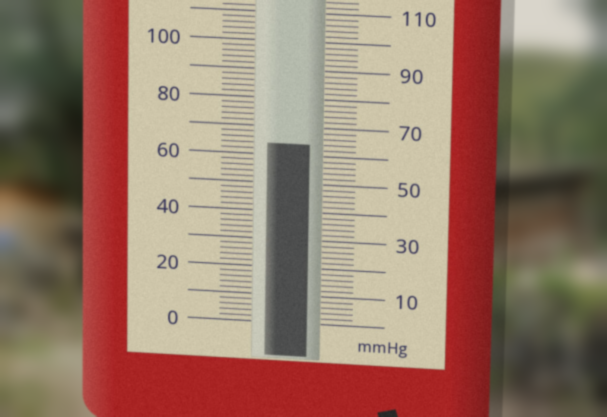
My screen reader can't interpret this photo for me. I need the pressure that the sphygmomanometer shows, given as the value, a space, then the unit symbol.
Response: 64 mmHg
